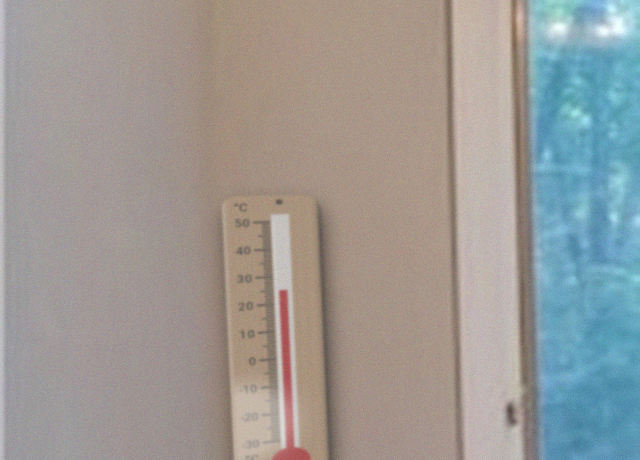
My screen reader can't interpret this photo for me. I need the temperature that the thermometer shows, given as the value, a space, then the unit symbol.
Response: 25 °C
